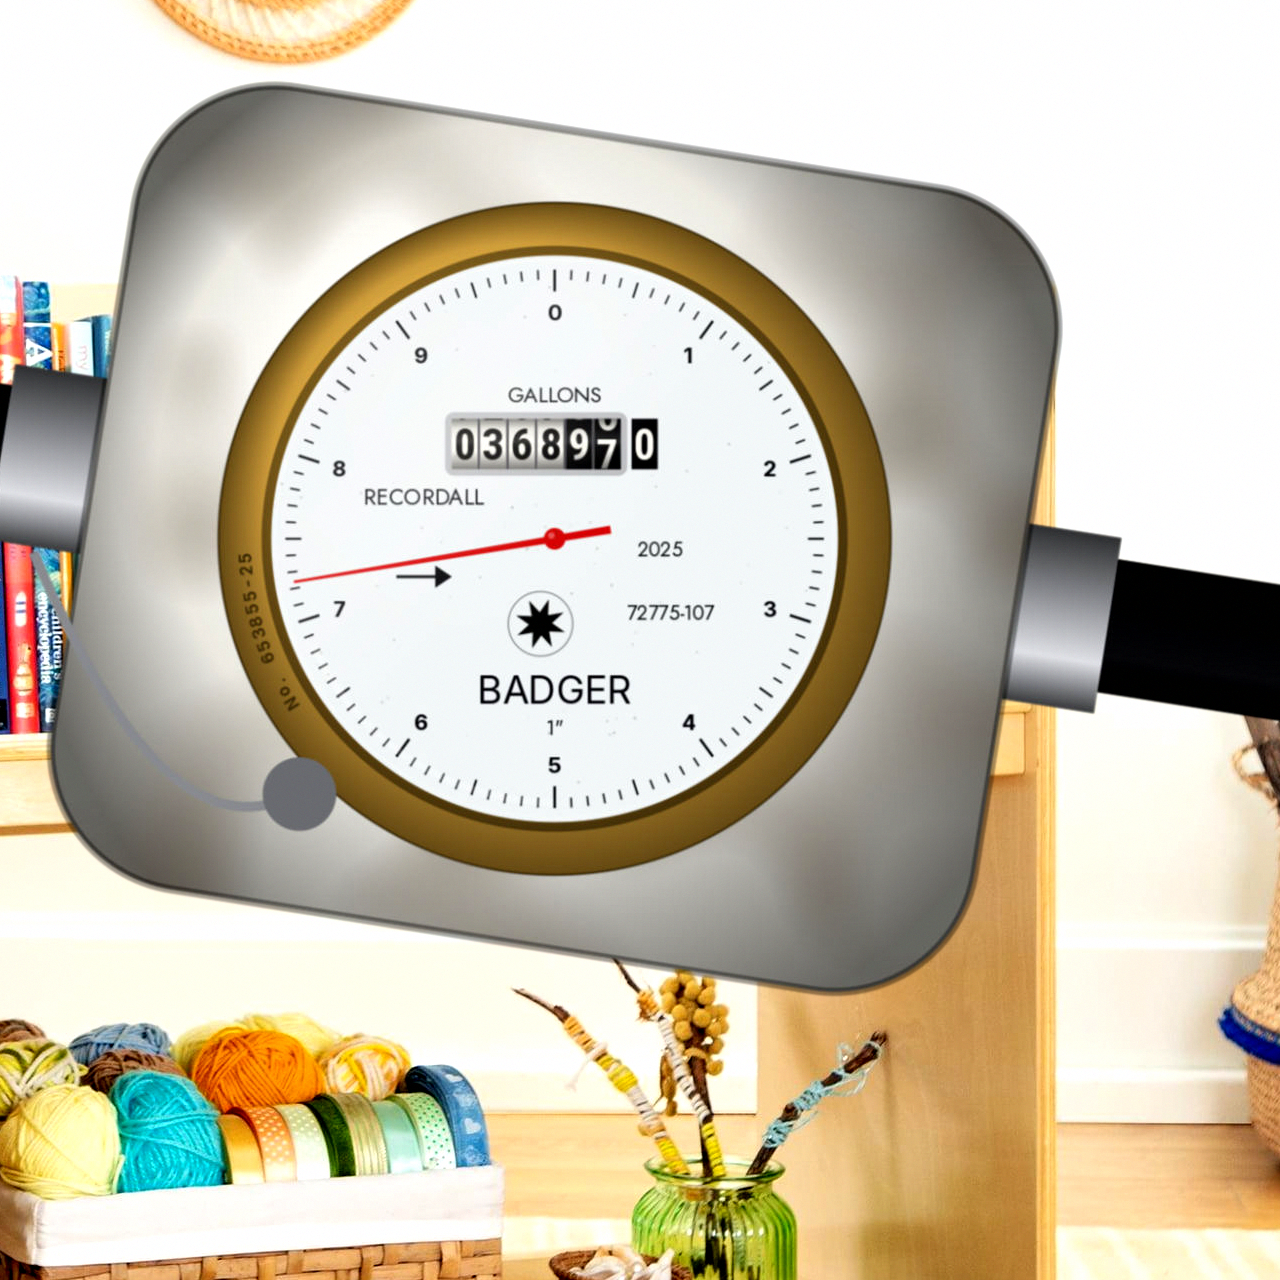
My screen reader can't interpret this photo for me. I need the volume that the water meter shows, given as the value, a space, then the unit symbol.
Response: 368967.2 gal
